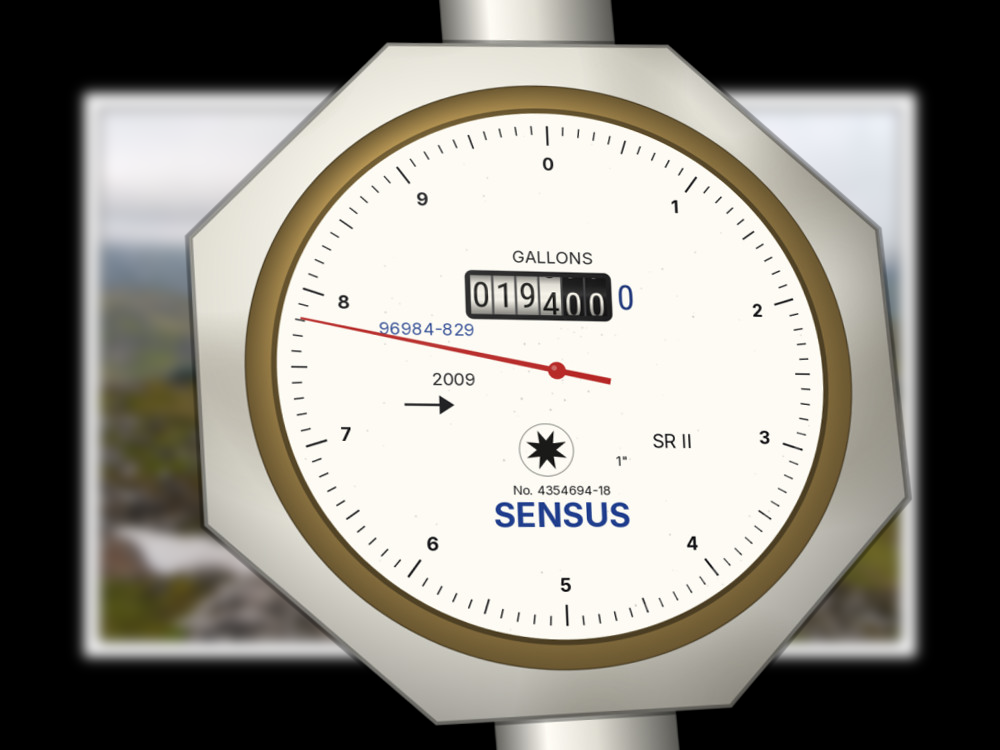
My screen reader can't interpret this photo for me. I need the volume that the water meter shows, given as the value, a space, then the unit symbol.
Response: 193997.8 gal
